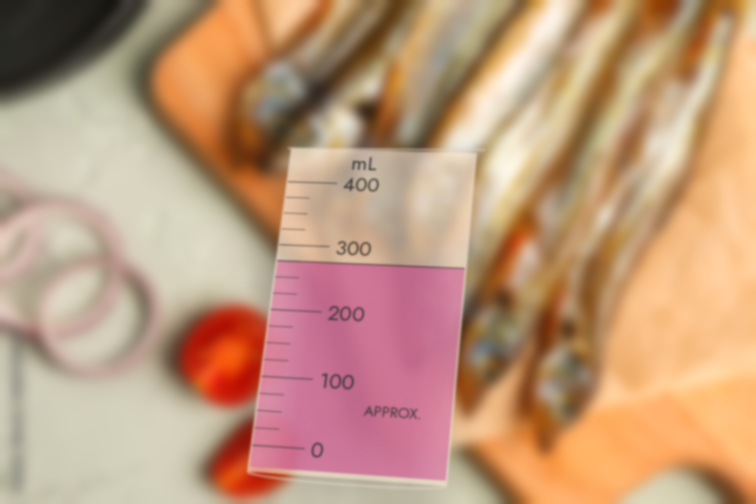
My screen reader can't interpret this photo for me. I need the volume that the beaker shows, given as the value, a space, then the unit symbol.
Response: 275 mL
